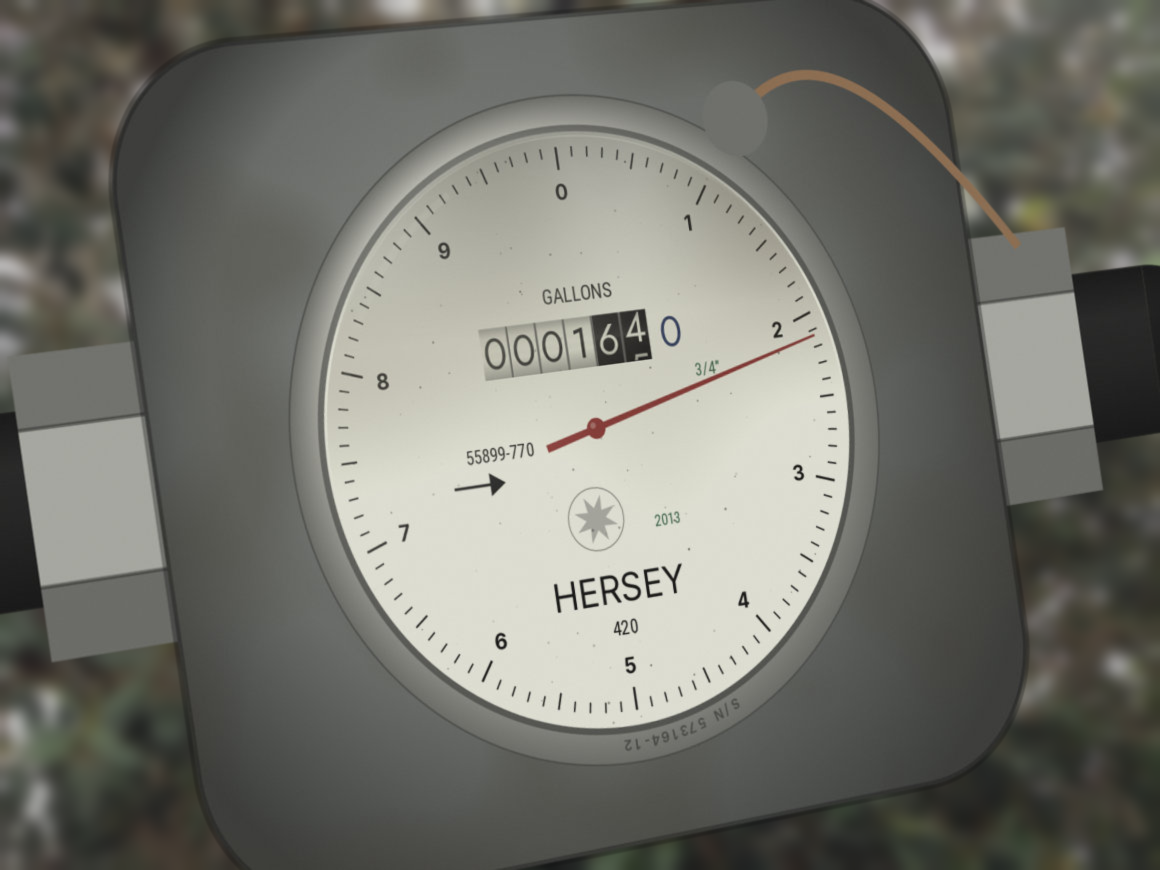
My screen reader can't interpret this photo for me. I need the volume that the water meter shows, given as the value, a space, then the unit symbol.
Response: 1642.1 gal
